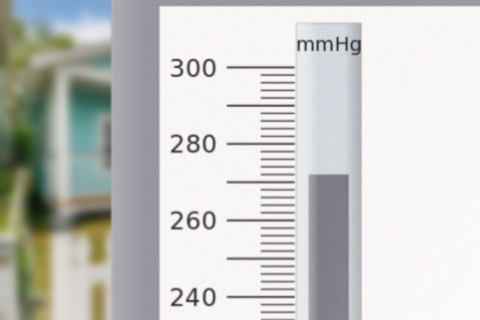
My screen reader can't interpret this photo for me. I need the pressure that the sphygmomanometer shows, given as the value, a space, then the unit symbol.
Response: 272 mmHg
